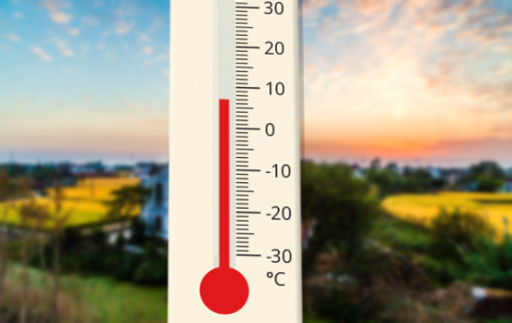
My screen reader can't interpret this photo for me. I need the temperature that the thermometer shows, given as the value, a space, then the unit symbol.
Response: 7 °C
